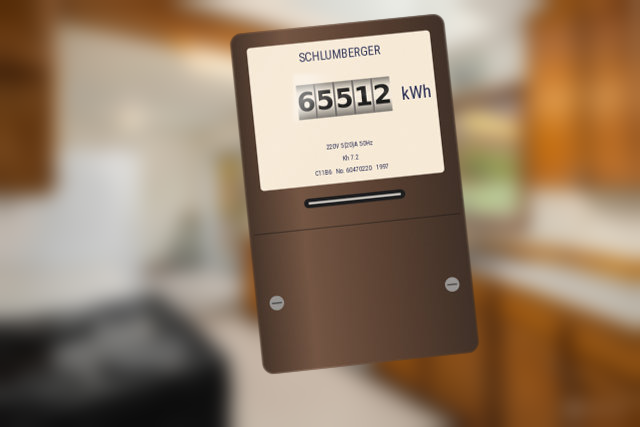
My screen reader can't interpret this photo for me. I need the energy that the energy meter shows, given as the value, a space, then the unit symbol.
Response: 65512 kWh
